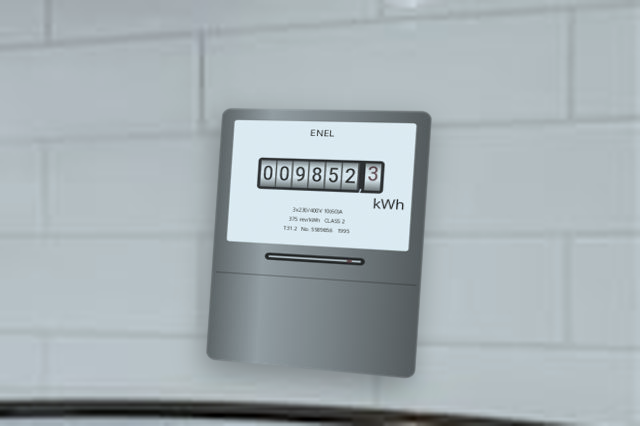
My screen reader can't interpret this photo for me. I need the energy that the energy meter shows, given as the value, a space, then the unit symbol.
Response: 9852.3 kWh
